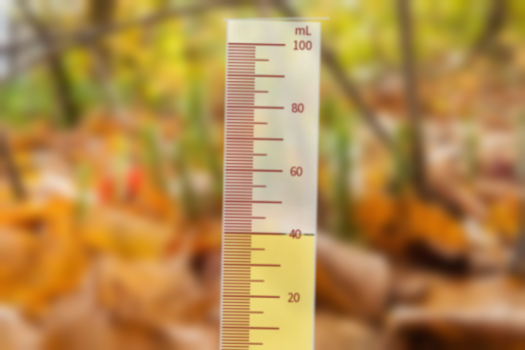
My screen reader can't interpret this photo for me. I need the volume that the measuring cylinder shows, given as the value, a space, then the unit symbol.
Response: 40 mL
